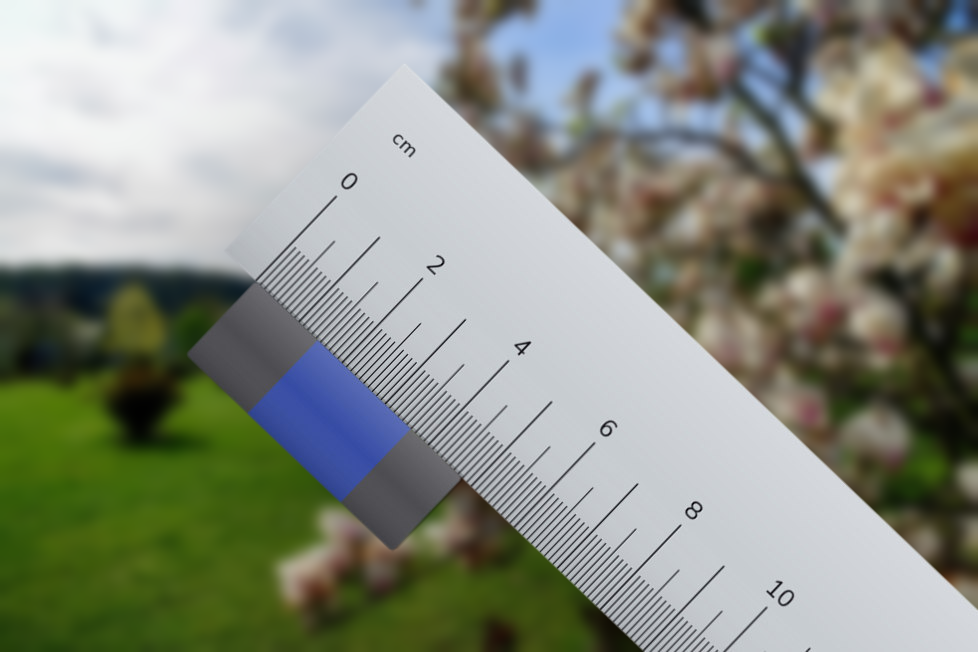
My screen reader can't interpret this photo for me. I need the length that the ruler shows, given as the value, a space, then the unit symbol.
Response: 4.8 cm
